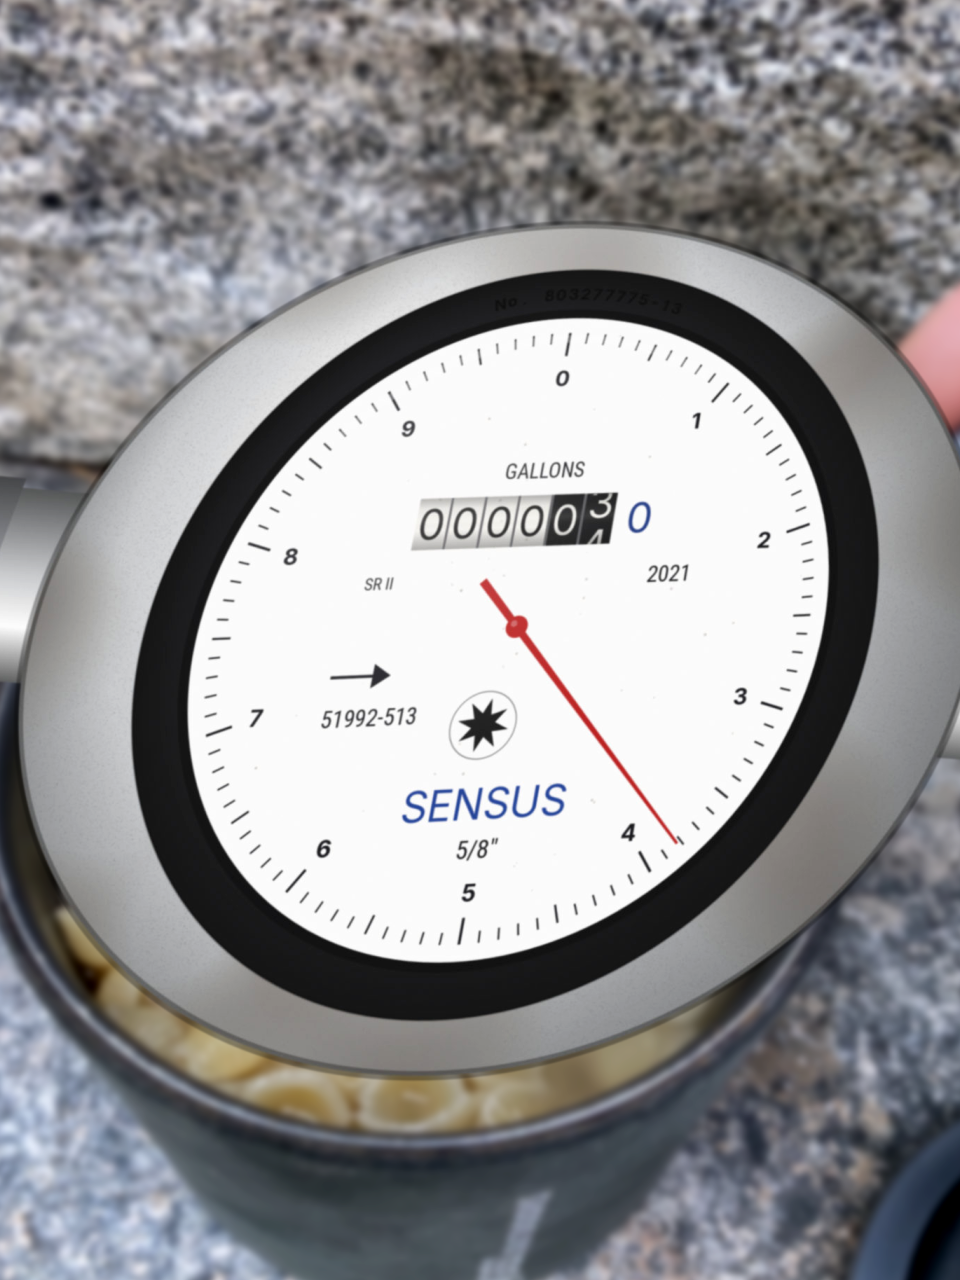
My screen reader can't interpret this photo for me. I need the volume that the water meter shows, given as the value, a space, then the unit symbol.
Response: 33.8 gal
